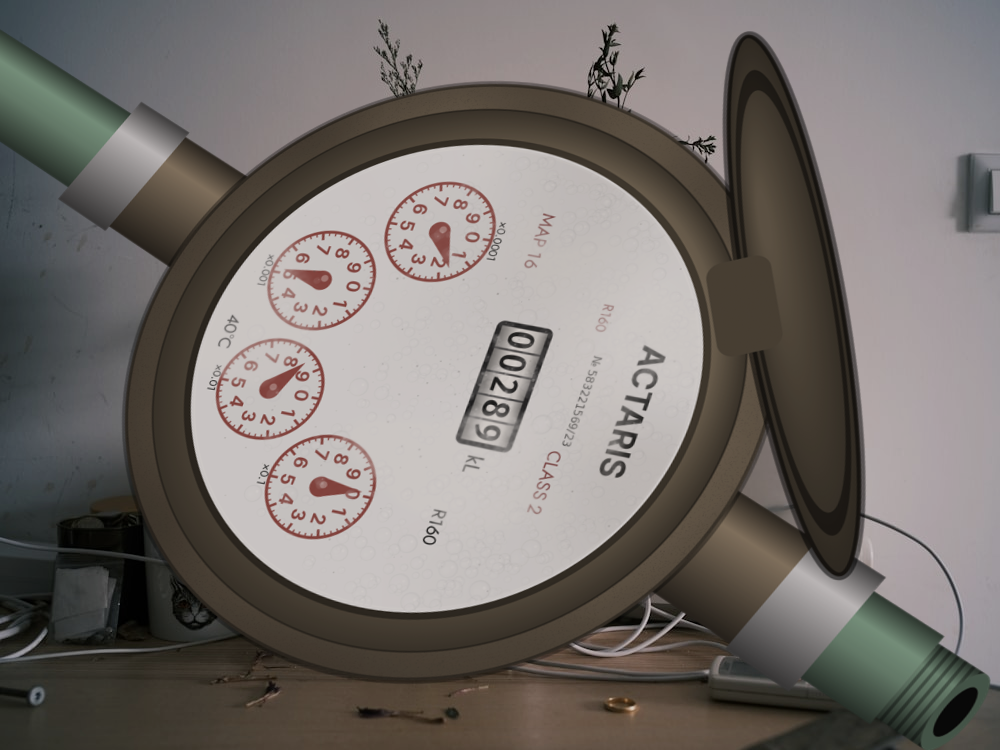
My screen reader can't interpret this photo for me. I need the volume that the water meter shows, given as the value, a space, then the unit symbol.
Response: 288.9851 kL
